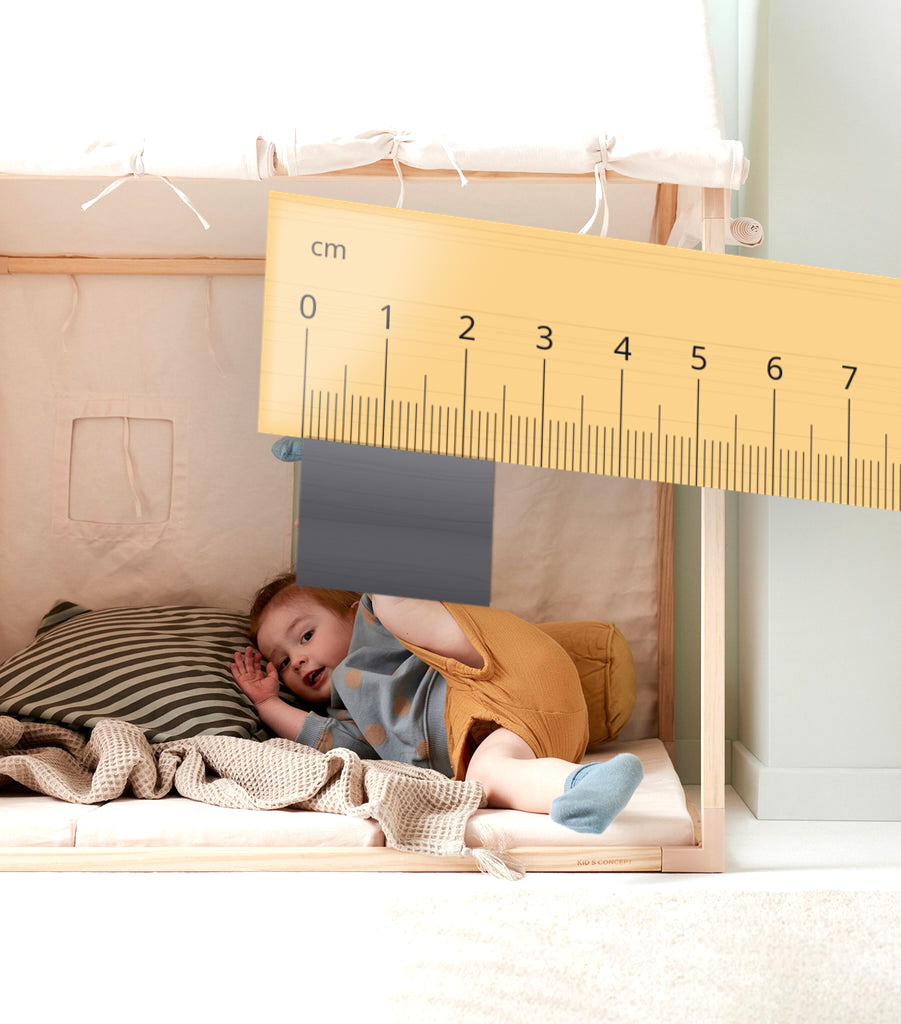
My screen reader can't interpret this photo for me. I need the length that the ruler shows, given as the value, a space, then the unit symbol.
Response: 2.4 cm
